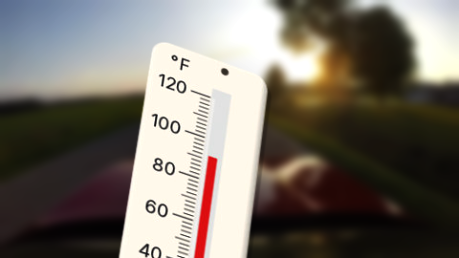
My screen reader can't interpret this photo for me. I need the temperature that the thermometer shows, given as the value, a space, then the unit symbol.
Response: 92 °F
